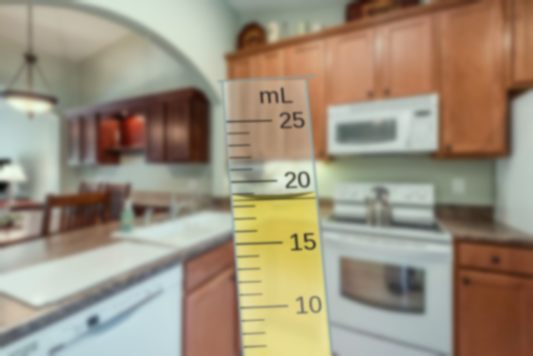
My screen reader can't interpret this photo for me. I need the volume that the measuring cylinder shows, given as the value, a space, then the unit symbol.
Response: 18.5 mL
